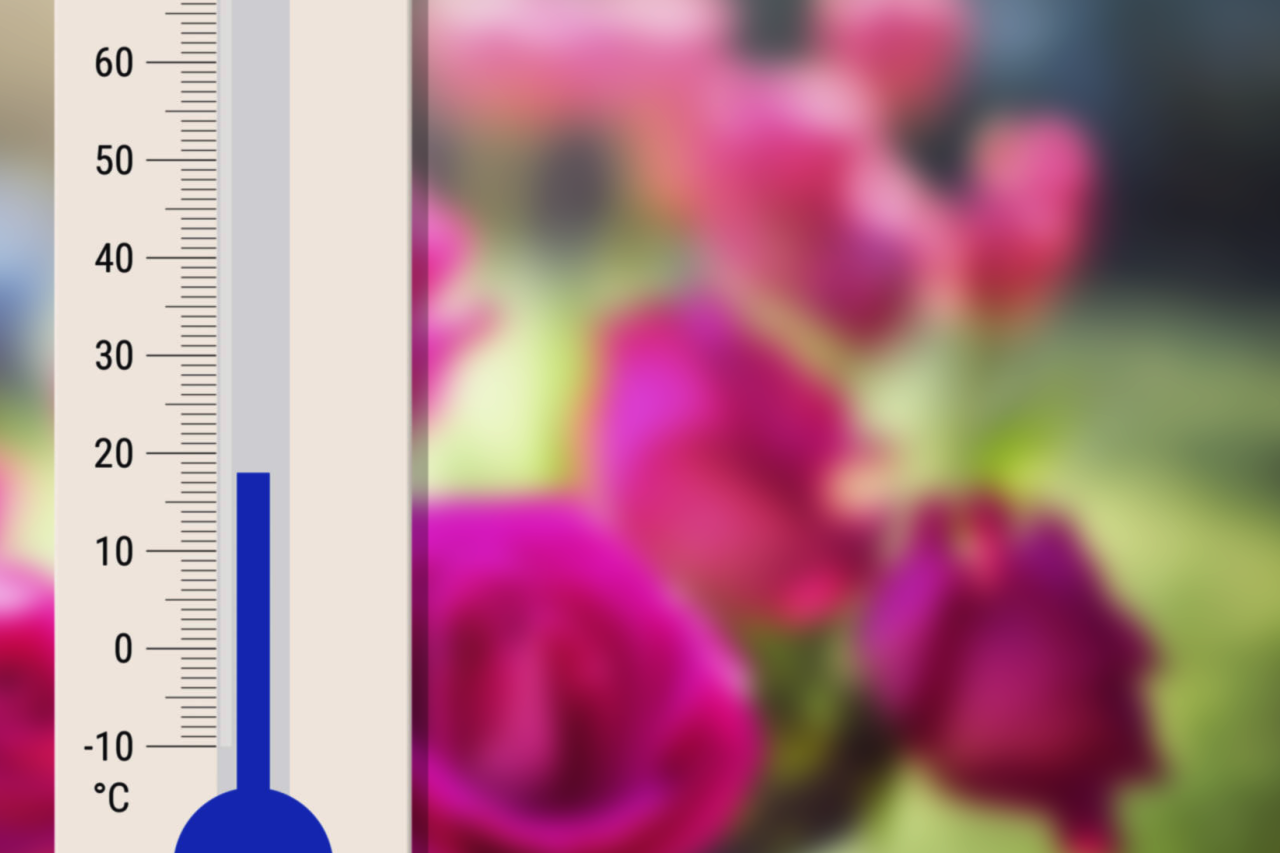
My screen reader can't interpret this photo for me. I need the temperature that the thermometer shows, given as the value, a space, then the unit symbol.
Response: 18 °C
